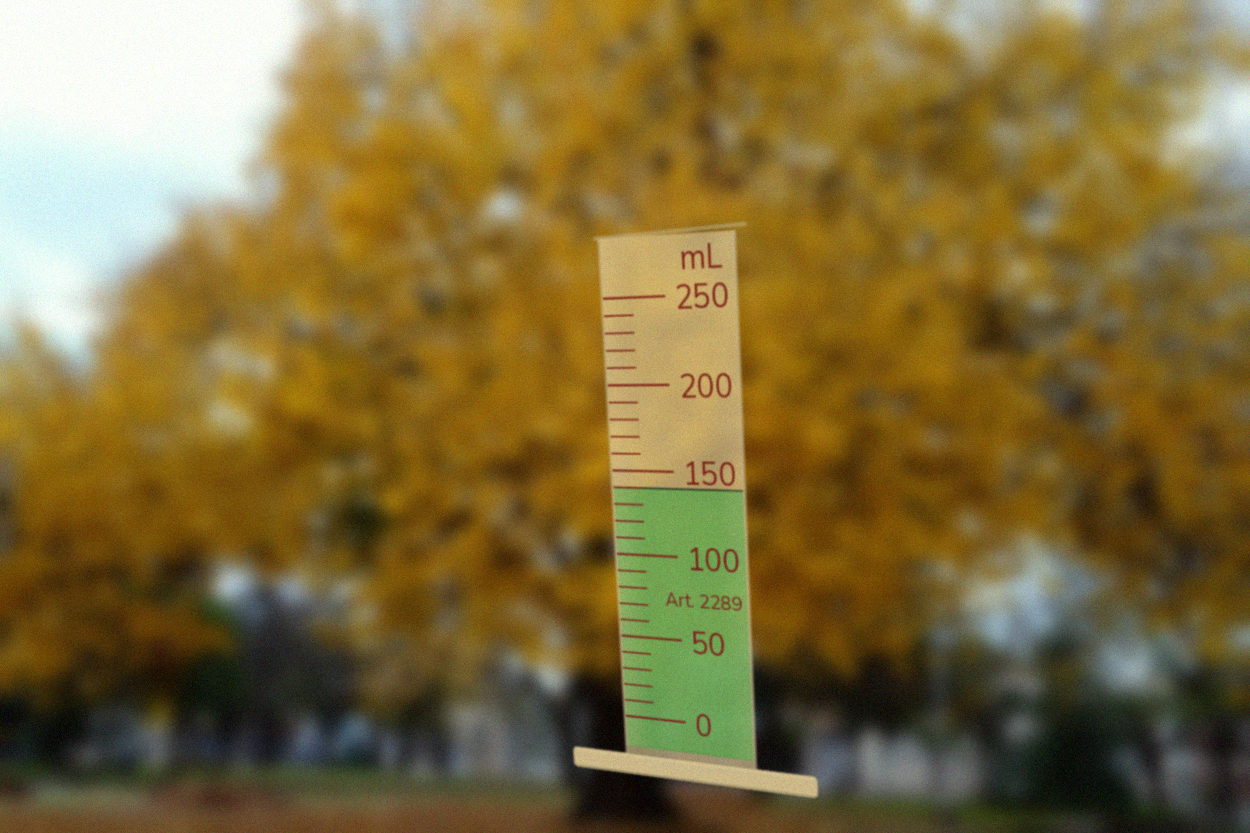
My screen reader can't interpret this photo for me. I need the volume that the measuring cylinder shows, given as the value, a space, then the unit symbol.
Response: 140 mL
